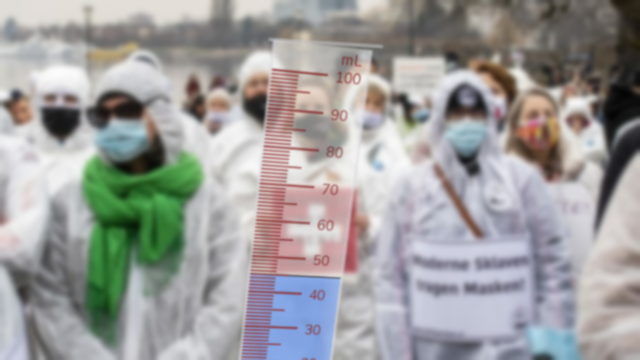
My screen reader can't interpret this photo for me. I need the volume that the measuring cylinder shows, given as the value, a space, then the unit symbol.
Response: 45 mL
